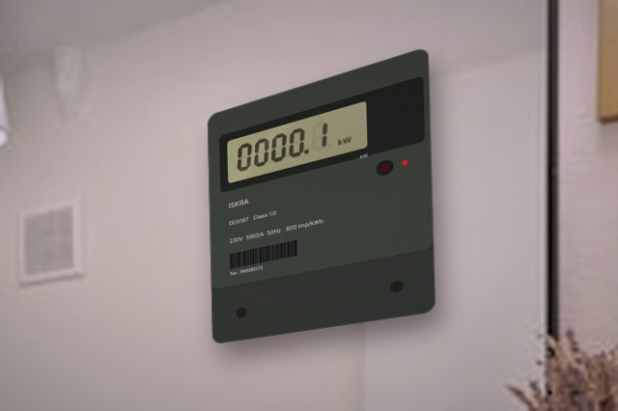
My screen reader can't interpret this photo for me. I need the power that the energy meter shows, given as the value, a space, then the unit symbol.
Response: 0.1 kW
